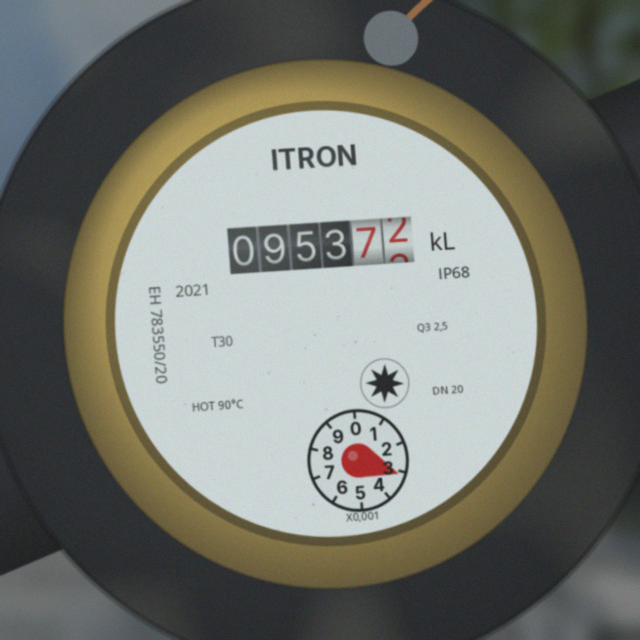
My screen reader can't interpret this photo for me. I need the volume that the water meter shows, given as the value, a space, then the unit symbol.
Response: 953.723 kL
